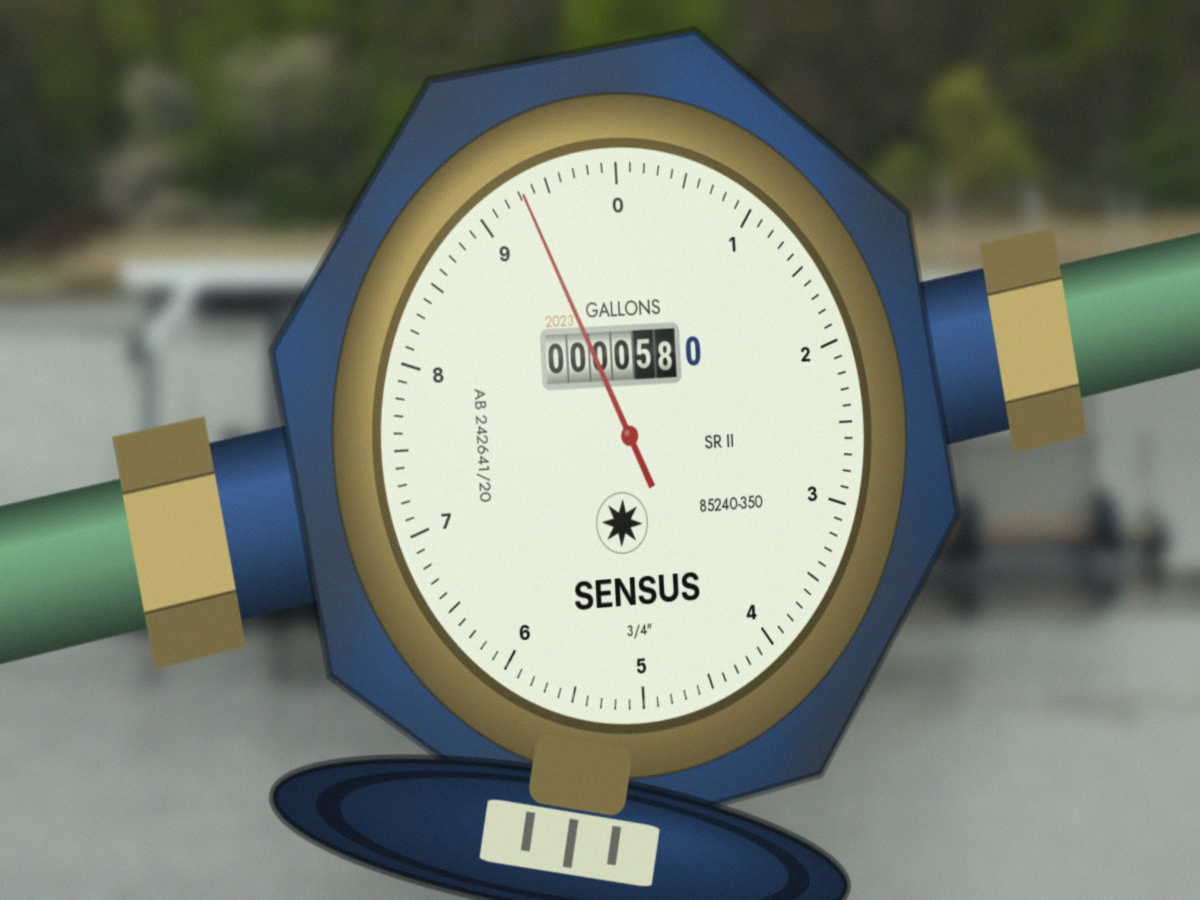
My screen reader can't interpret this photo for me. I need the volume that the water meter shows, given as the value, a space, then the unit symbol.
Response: 579.3 gal
